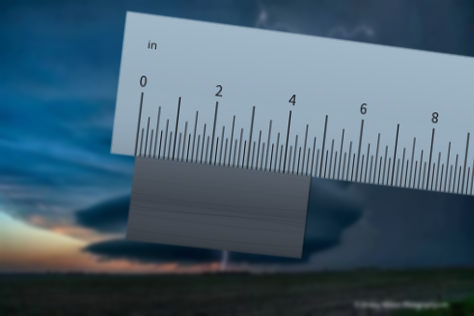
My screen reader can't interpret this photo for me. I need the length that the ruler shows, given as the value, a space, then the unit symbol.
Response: 4.75 in
